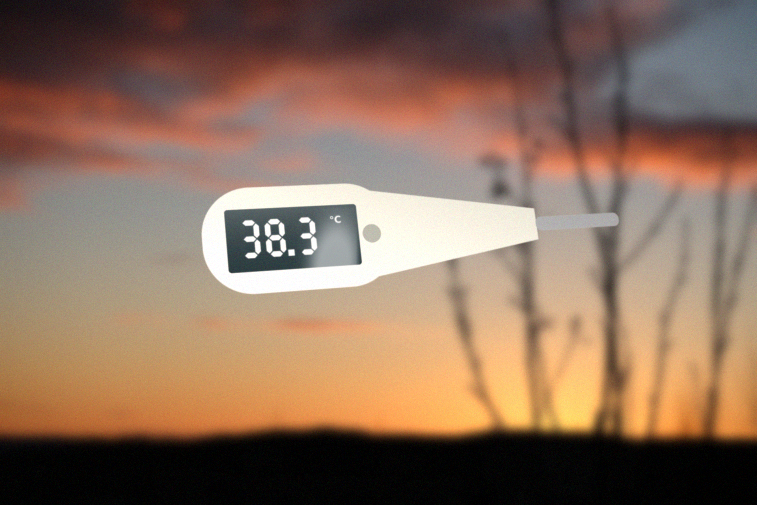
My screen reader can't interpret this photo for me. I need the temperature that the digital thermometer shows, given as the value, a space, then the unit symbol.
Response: 38.3 °C
